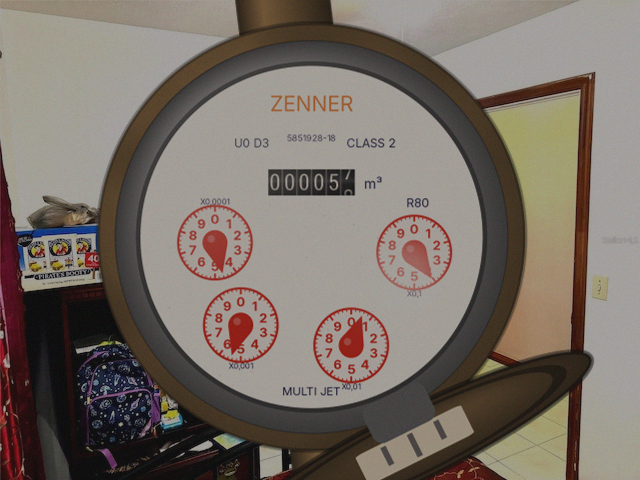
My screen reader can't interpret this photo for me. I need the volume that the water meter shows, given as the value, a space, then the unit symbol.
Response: 57.4054 m³
